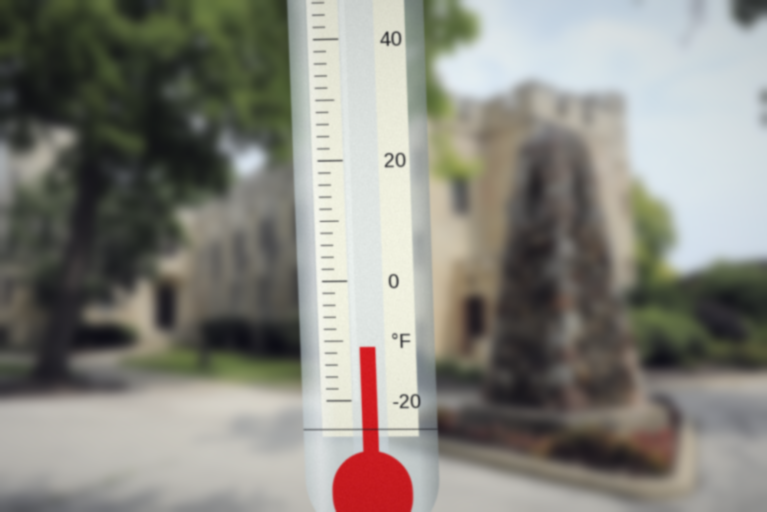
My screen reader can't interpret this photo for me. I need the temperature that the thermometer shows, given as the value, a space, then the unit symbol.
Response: -11 °F
